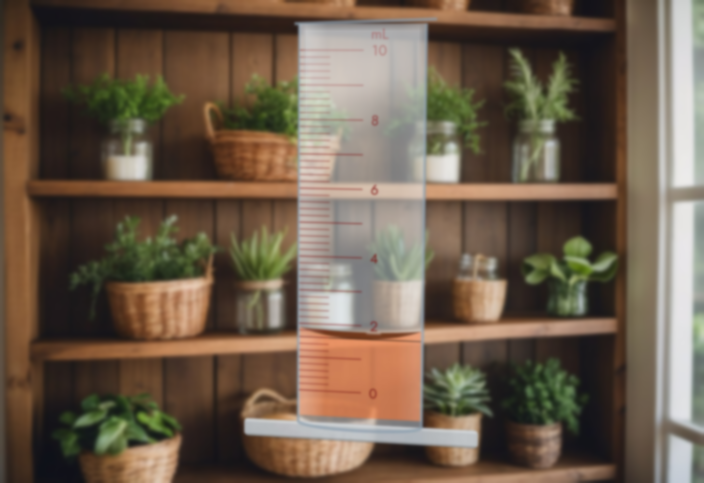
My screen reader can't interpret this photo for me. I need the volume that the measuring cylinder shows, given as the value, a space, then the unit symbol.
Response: 1.6 mL
